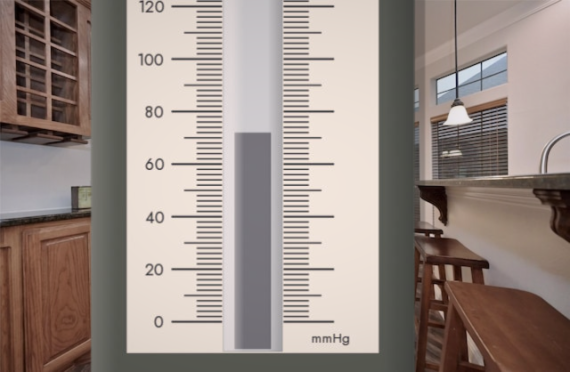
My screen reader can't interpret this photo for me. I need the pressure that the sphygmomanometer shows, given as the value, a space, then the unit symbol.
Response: 72 mmHg
